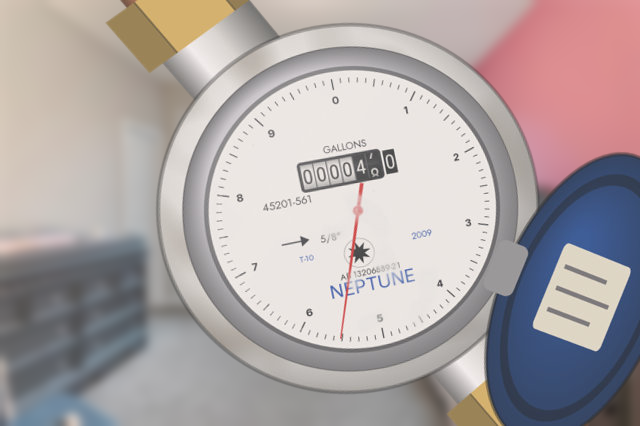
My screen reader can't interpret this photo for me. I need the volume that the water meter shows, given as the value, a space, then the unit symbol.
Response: 475.5 gal
